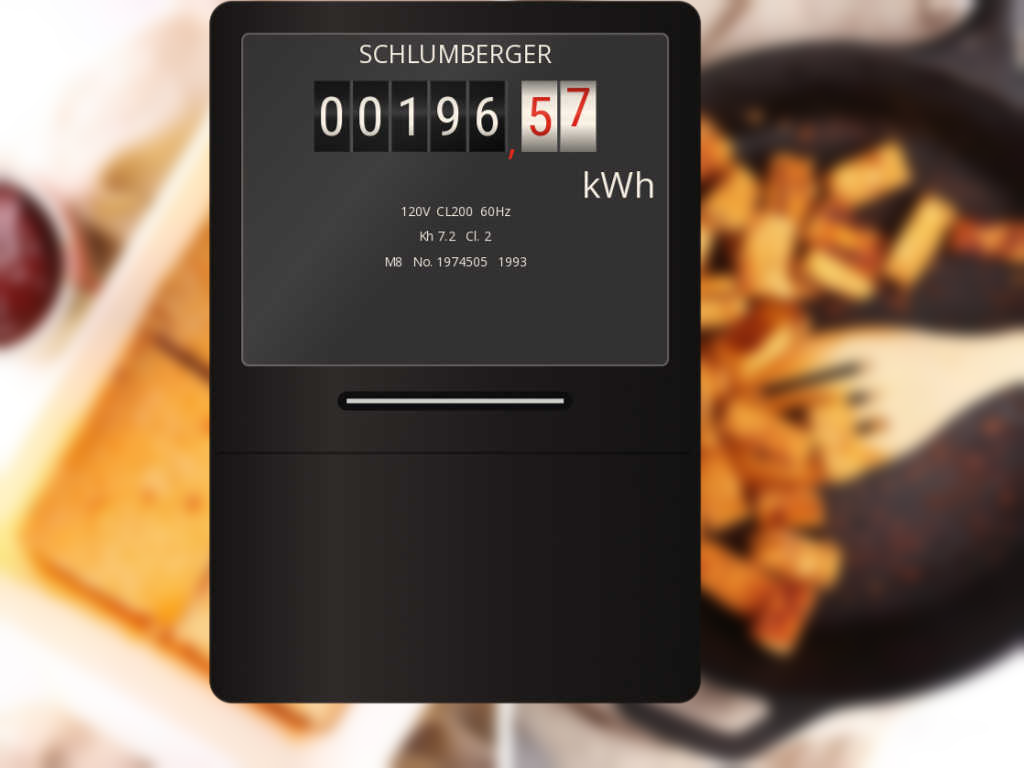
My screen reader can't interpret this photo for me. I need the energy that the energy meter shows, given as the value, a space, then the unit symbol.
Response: 196.57 kWh
